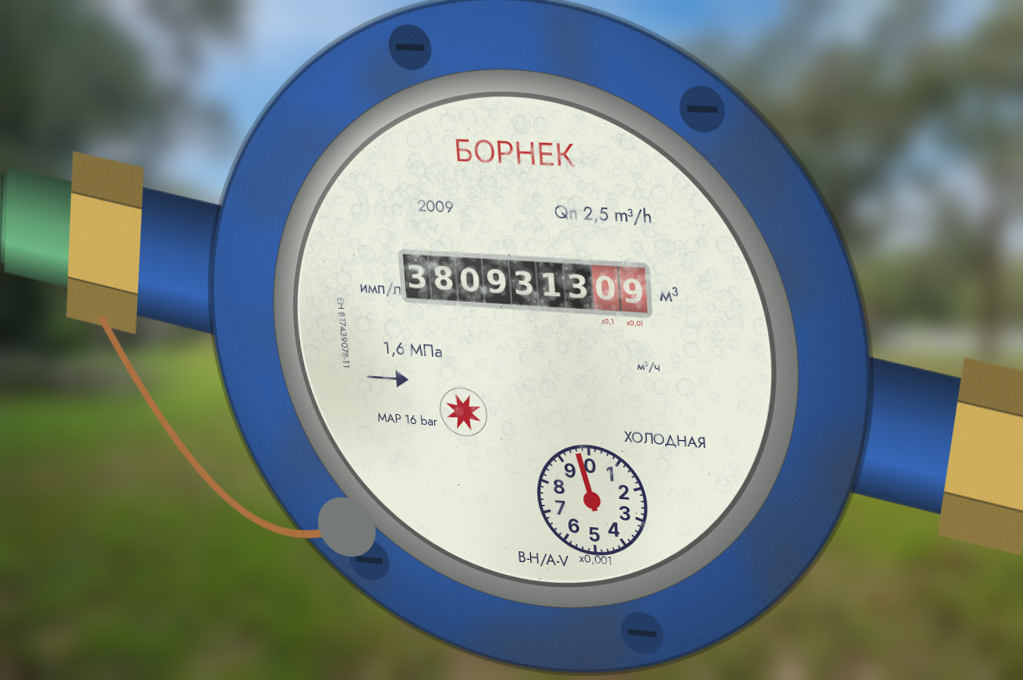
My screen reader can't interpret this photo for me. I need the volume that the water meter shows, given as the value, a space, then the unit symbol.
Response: 3809313.089 m³
